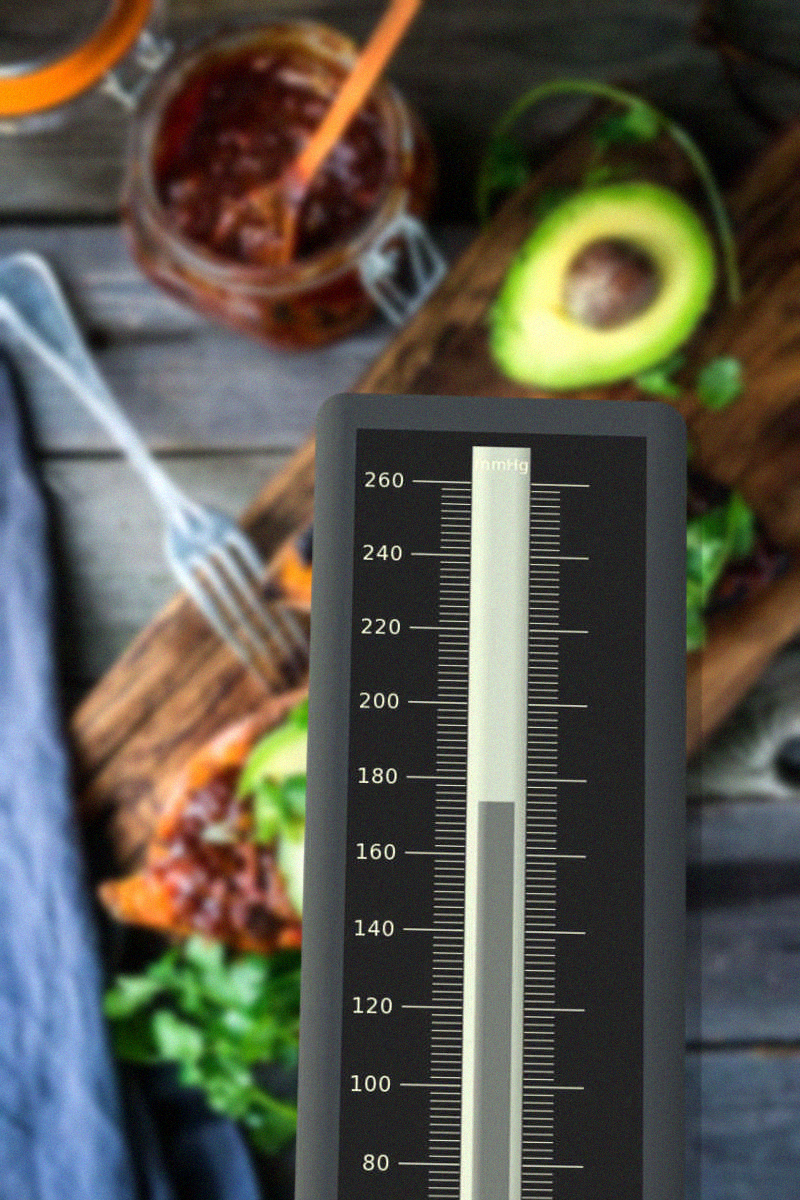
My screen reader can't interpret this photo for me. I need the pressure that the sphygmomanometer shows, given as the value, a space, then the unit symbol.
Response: 174 mmHg
